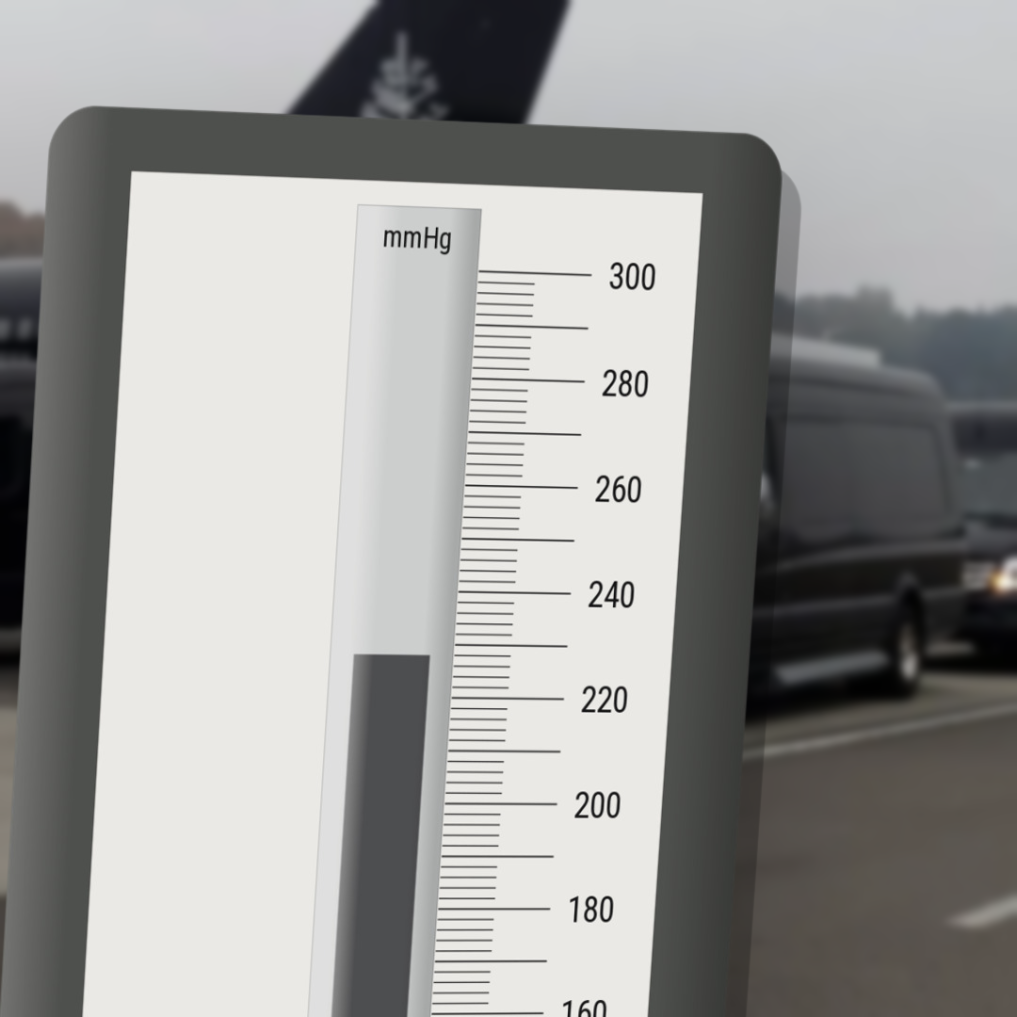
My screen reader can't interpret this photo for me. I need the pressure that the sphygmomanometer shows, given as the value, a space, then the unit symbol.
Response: 228 mmHg
